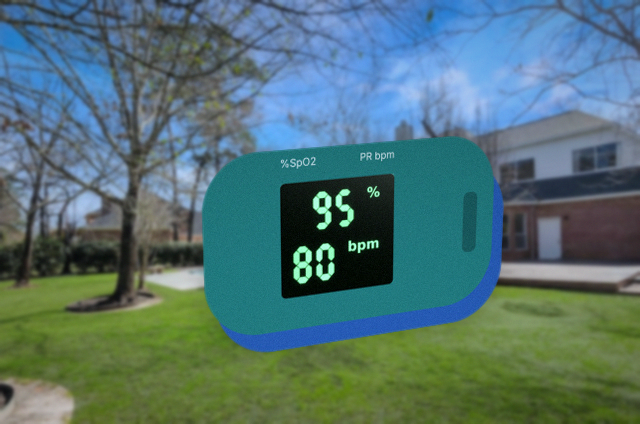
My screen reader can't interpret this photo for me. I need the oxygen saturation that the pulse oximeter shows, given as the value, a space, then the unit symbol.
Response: 95 %
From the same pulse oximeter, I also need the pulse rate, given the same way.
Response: 80 bpm
